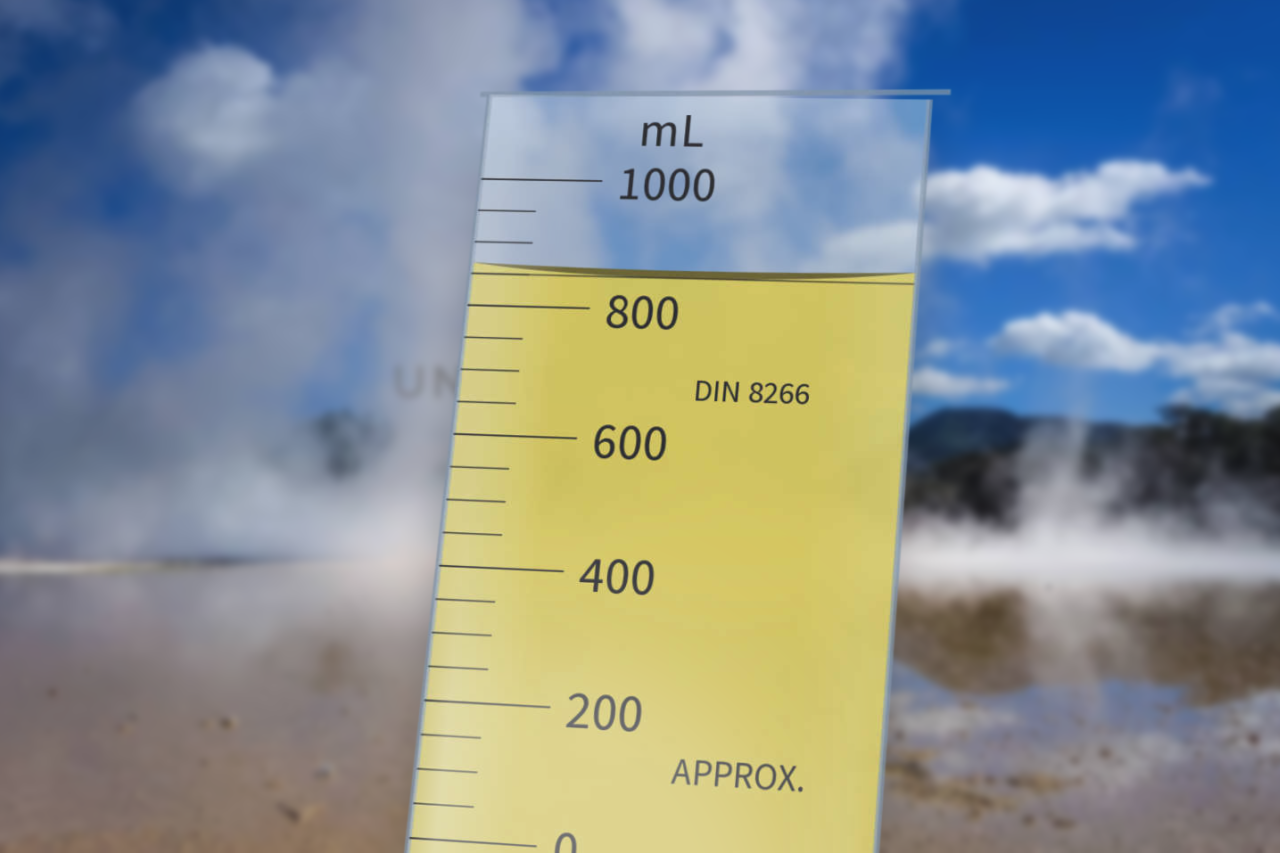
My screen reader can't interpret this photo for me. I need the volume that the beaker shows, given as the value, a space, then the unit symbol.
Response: 850 mL
